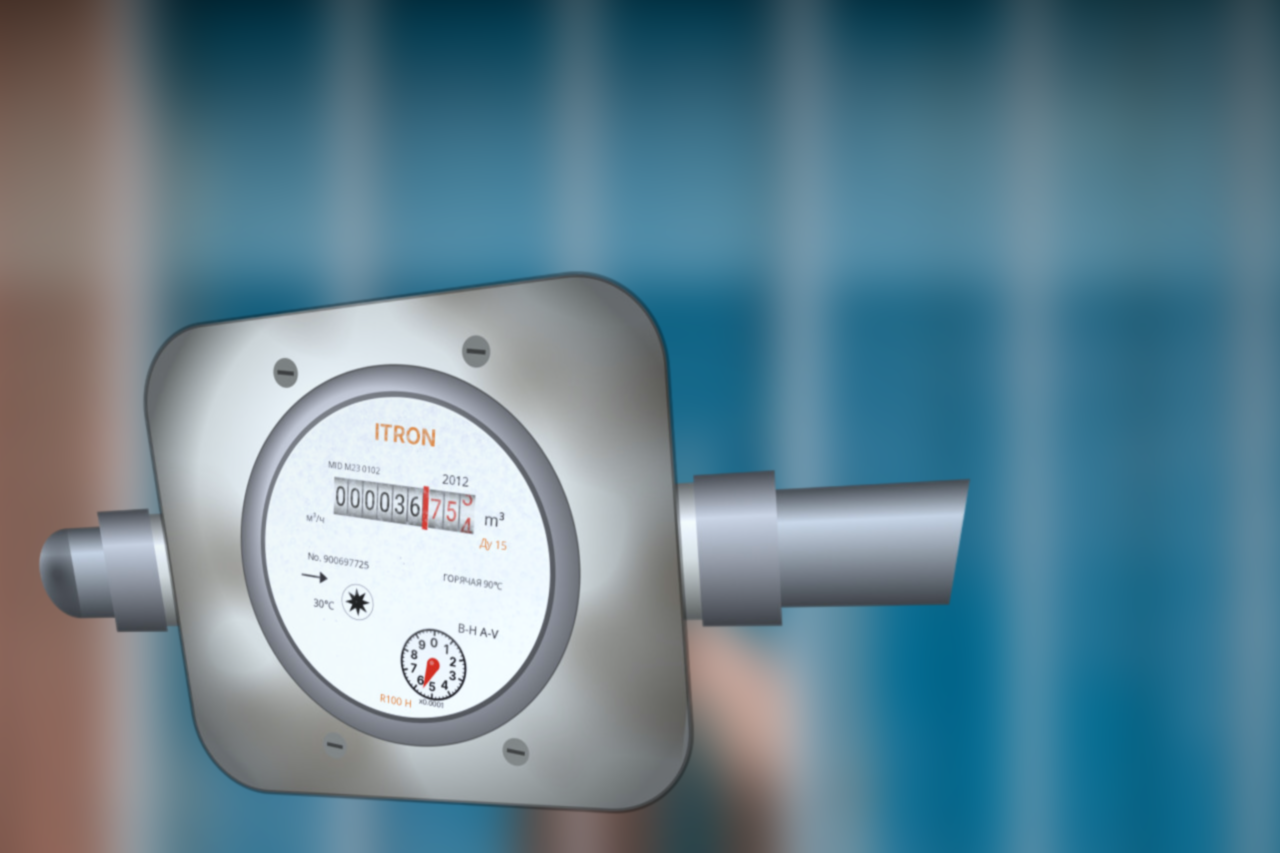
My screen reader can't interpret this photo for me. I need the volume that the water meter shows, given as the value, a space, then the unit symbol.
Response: 36.7535 m³
